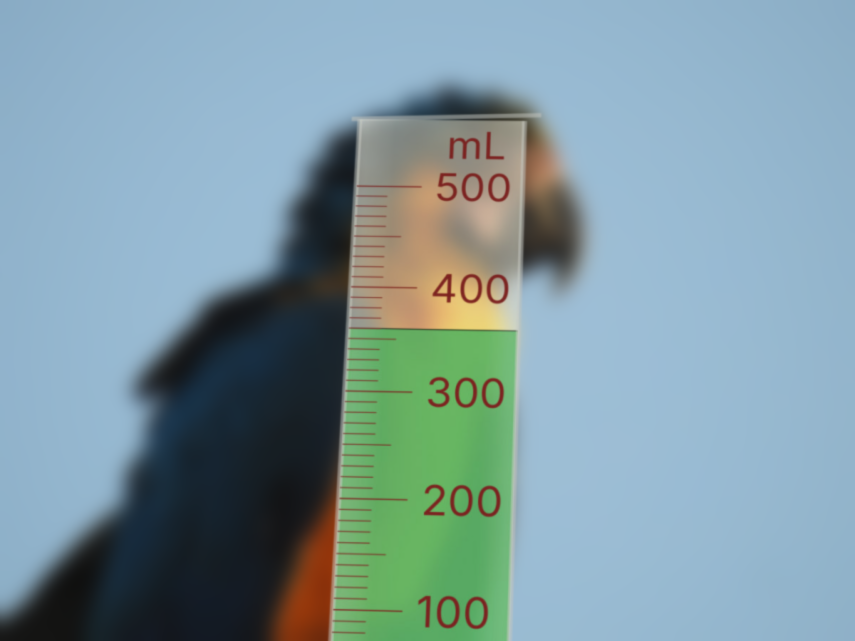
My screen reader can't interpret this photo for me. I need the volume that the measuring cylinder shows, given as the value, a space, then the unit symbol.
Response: 360 mL
